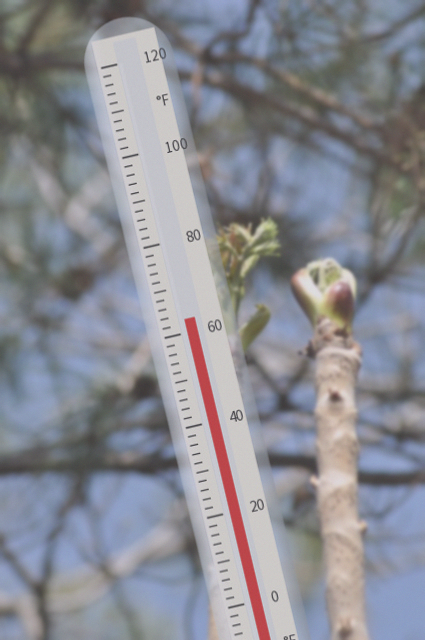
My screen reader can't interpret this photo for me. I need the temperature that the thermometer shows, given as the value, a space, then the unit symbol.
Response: 63 °F
